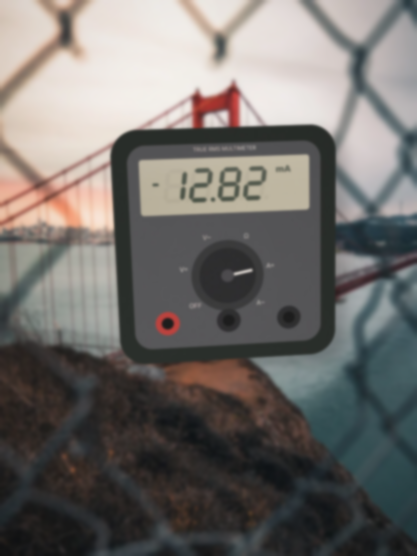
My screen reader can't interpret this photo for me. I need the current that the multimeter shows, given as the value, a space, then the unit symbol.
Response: -12.82 mA
